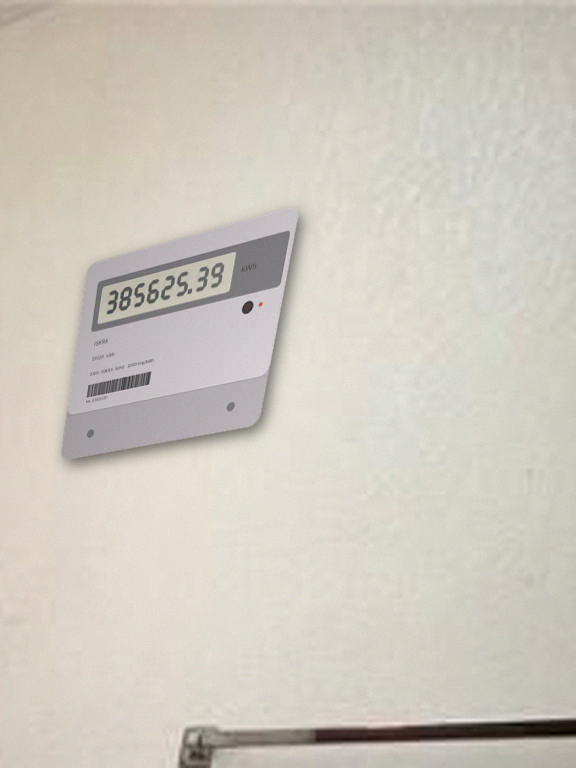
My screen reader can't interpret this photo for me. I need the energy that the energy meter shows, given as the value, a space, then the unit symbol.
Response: 385625.39 kWh
